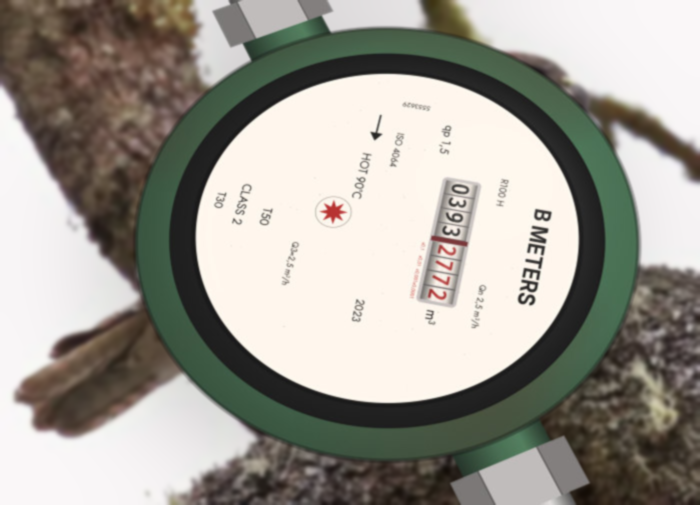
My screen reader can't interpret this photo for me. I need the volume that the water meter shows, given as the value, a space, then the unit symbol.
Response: 393.2772 m³
